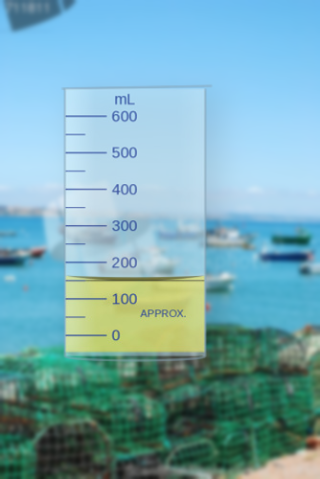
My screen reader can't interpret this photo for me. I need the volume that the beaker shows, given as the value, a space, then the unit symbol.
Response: 150 mL
